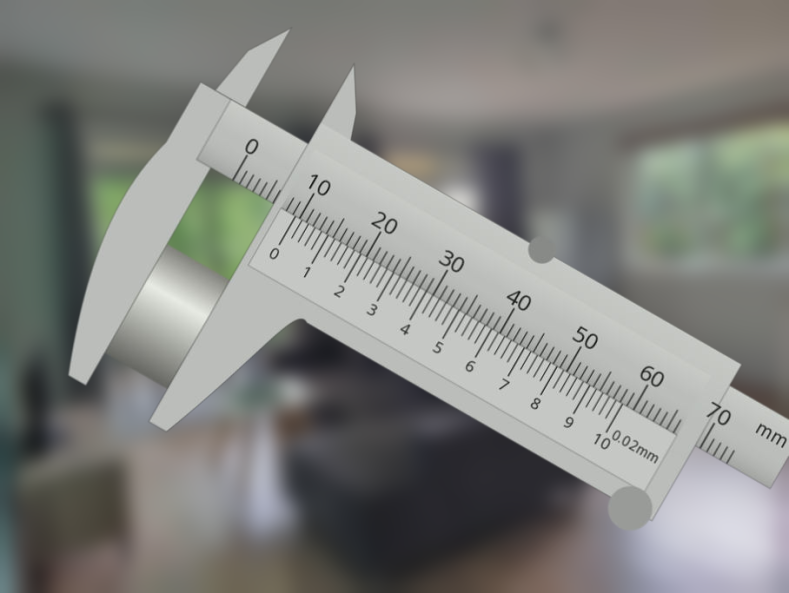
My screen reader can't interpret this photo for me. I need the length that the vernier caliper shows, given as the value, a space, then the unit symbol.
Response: 9.4 mm
